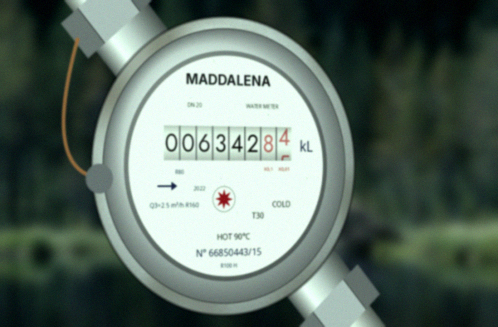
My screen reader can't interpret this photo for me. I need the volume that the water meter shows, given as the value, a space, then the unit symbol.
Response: 6342.84 kL
